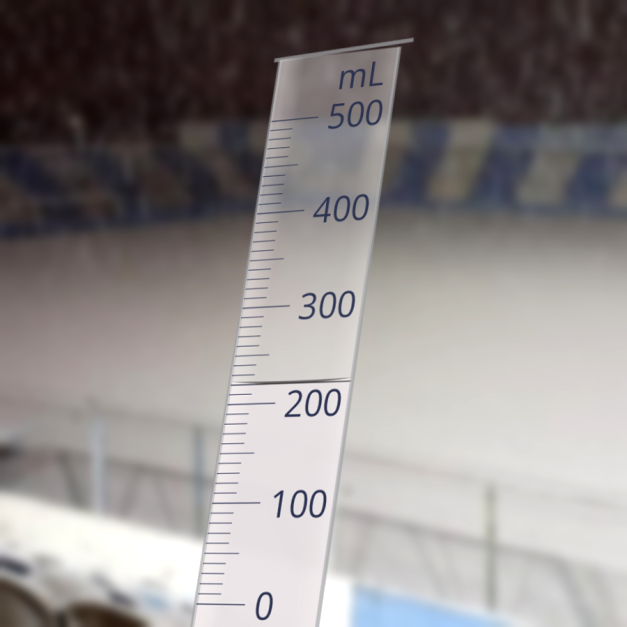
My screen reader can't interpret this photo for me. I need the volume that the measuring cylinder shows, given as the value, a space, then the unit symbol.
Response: 220 mL
